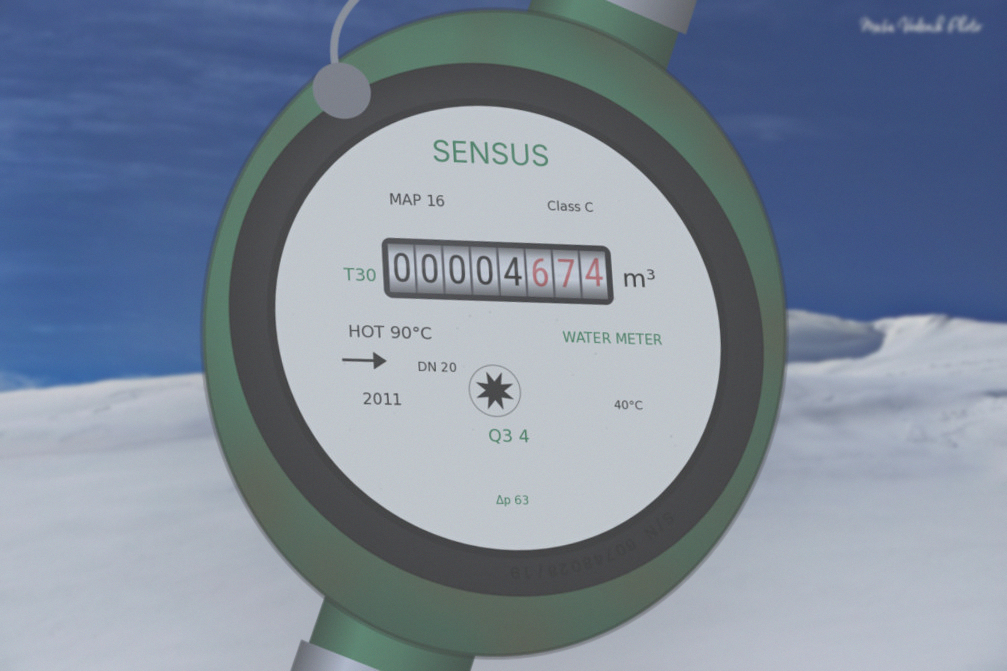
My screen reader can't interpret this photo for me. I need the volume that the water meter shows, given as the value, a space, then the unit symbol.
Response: 4.674 m³
